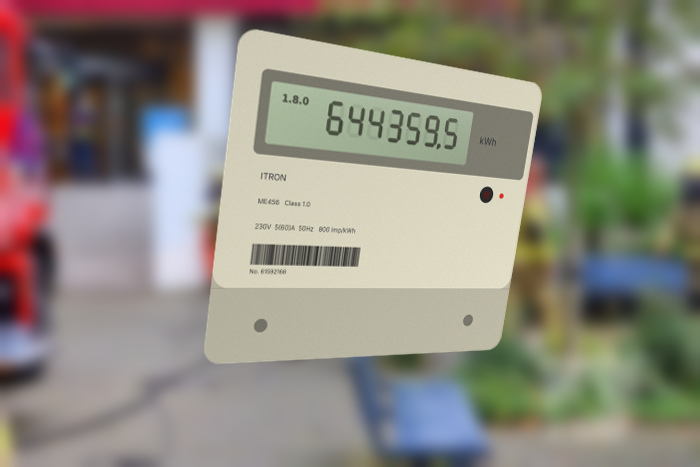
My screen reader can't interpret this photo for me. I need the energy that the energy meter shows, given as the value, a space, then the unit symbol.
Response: 644359.5 kWh
